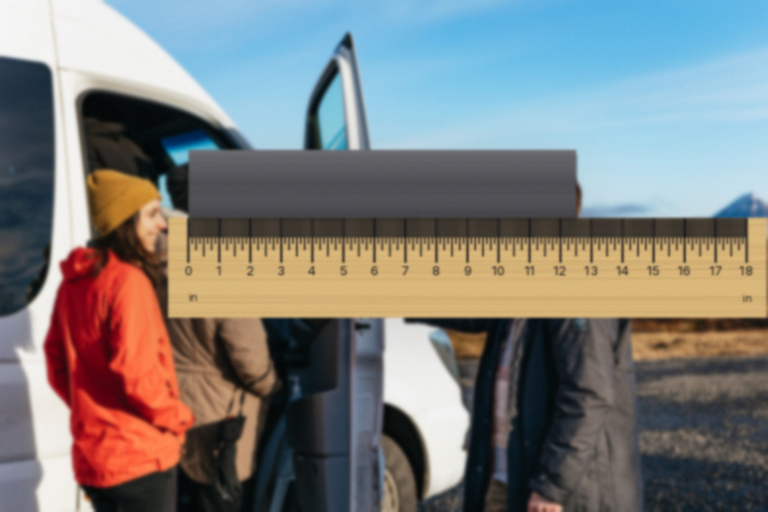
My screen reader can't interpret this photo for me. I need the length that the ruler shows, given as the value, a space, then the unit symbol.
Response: 12.5 in
